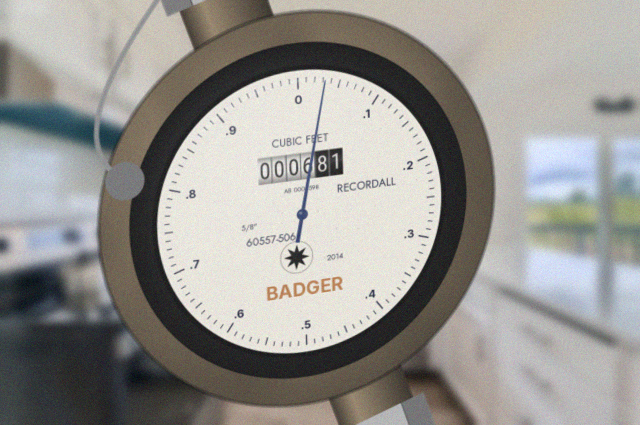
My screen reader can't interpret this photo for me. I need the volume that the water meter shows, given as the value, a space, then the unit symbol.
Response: 681.03 ft³
